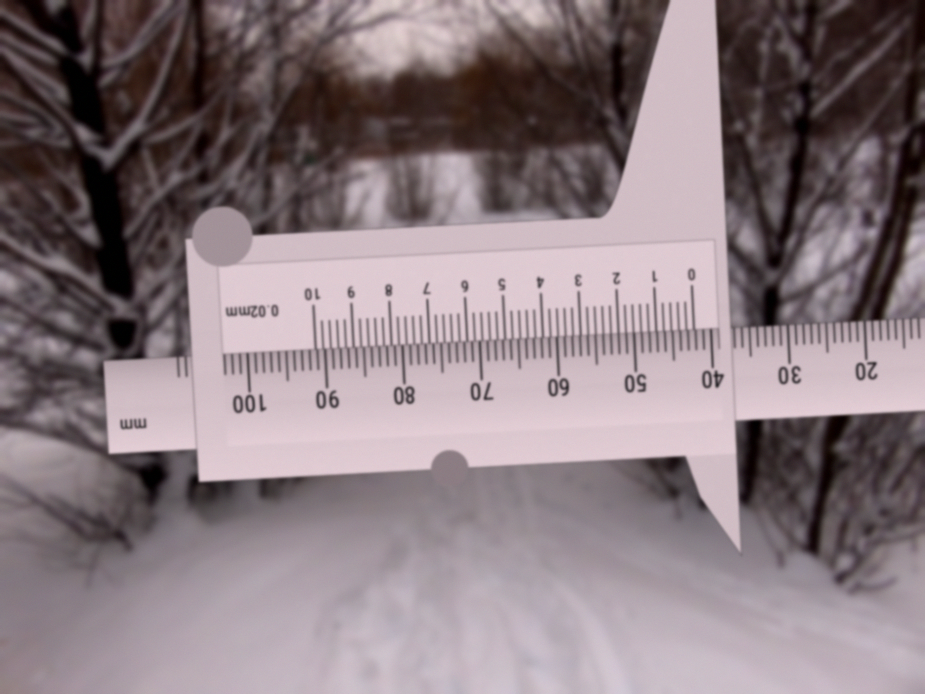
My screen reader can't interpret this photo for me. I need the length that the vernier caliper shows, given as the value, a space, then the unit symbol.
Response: 42.2 mm
